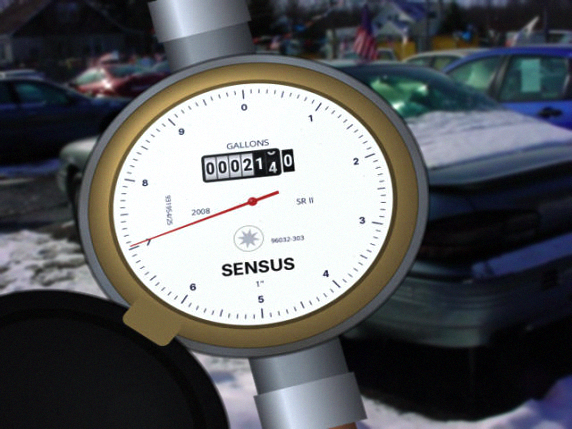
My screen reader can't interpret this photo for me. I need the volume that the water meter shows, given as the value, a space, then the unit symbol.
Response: 2137.0 gal
